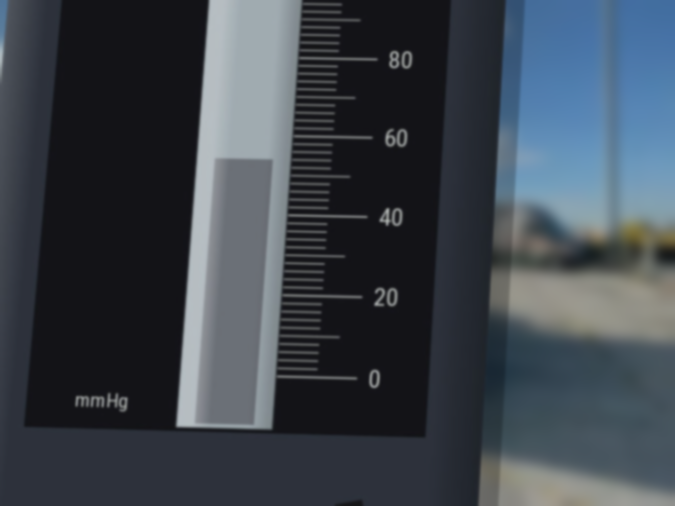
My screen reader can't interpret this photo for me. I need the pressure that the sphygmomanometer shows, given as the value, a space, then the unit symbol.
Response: 54 mmHg
